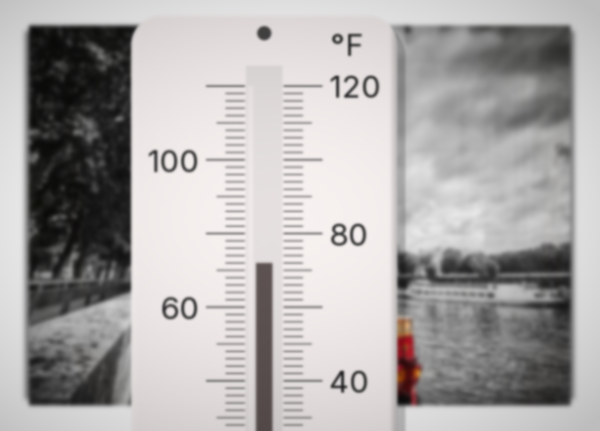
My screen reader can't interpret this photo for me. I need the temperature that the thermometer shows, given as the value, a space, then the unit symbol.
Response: 72 °F
